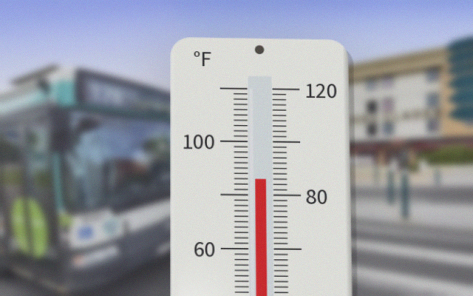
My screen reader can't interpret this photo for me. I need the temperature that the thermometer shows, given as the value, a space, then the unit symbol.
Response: 86 °F
